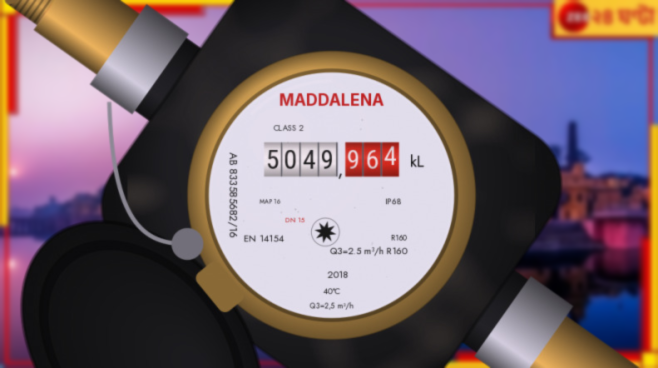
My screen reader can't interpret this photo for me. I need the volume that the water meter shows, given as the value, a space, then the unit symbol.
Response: 5049.964 kL
